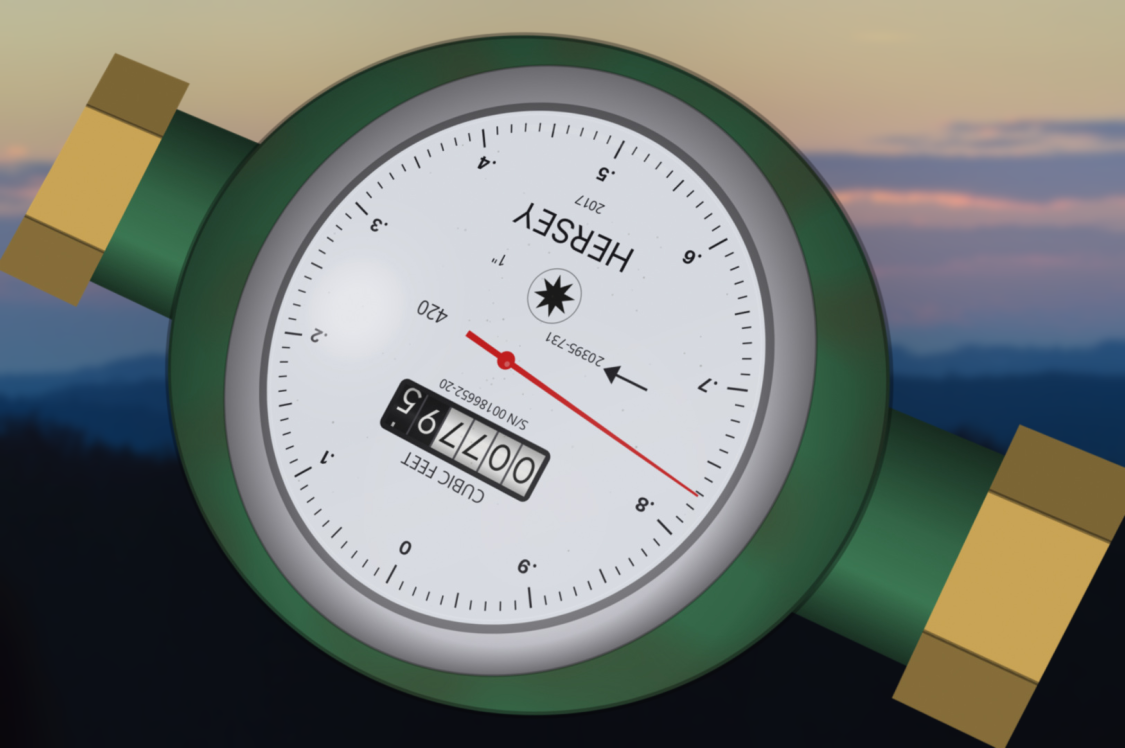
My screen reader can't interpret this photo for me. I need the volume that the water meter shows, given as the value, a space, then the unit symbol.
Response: 7794.77 ft³
